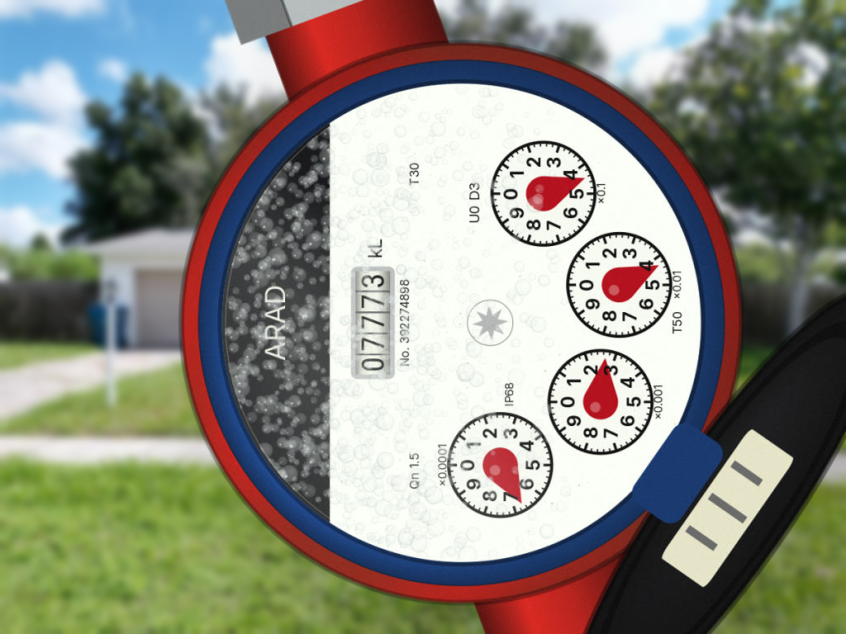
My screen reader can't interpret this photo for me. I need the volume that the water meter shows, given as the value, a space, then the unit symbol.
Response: 7773.4426 kL
